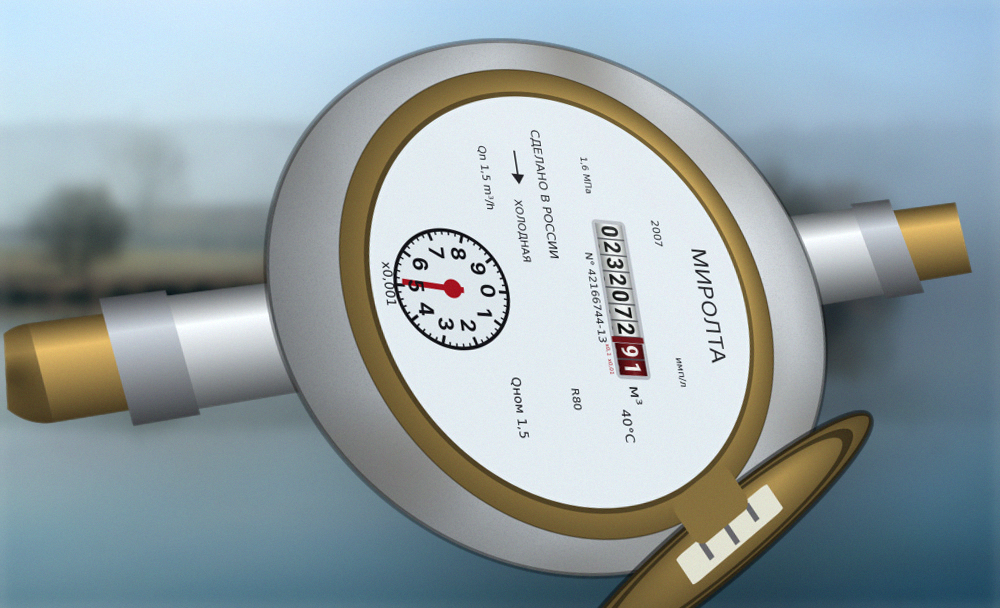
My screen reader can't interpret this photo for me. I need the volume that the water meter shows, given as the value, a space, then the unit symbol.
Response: 232072.915 m³
